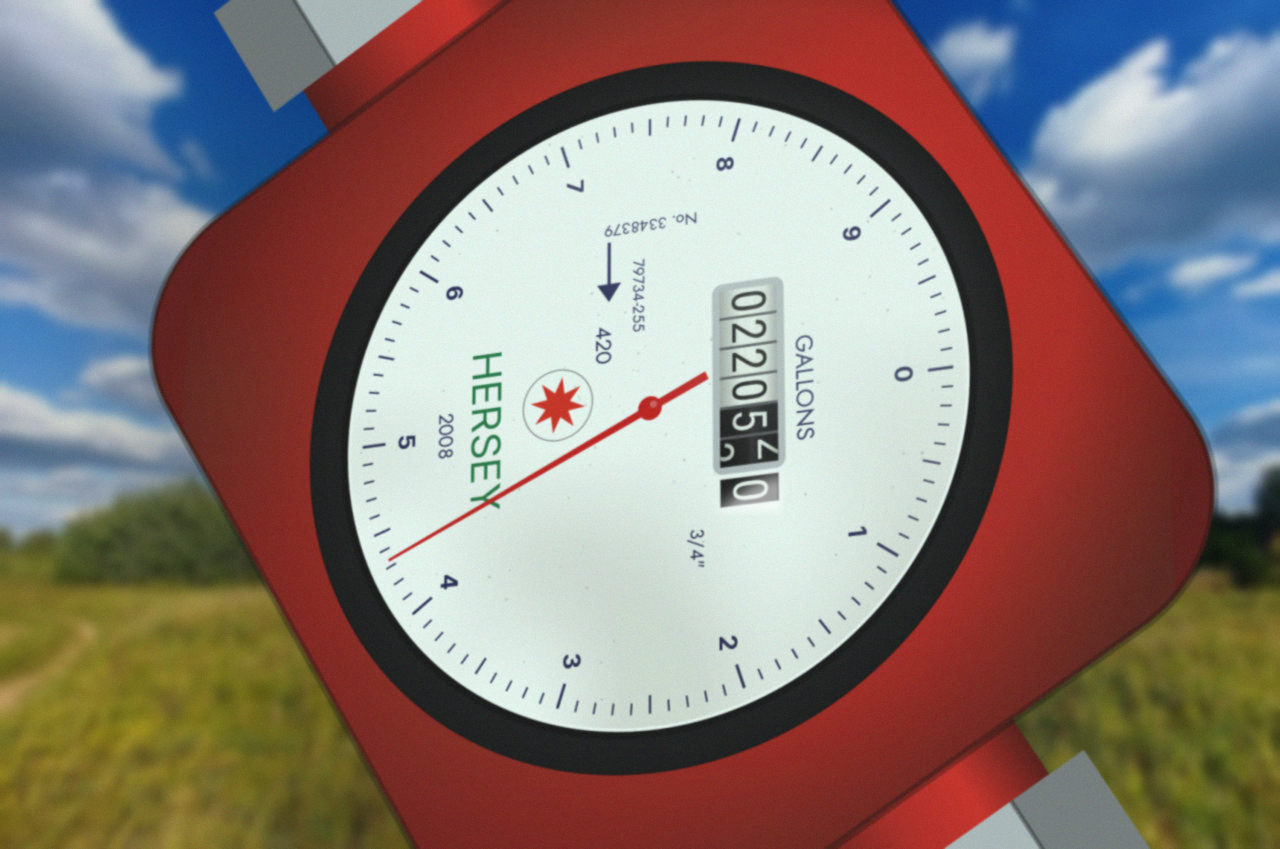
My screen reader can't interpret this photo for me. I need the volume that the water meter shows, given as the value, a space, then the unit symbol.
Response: 220524.3 gal
